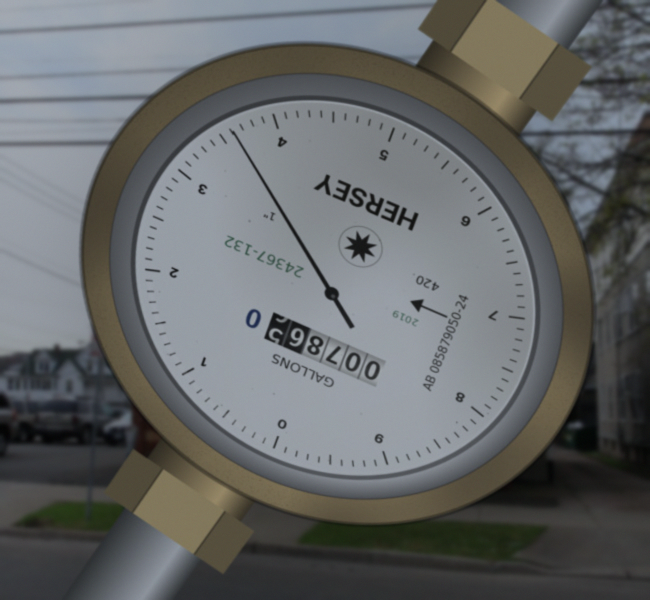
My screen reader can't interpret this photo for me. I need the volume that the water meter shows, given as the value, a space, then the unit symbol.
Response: 78653.6 gal
